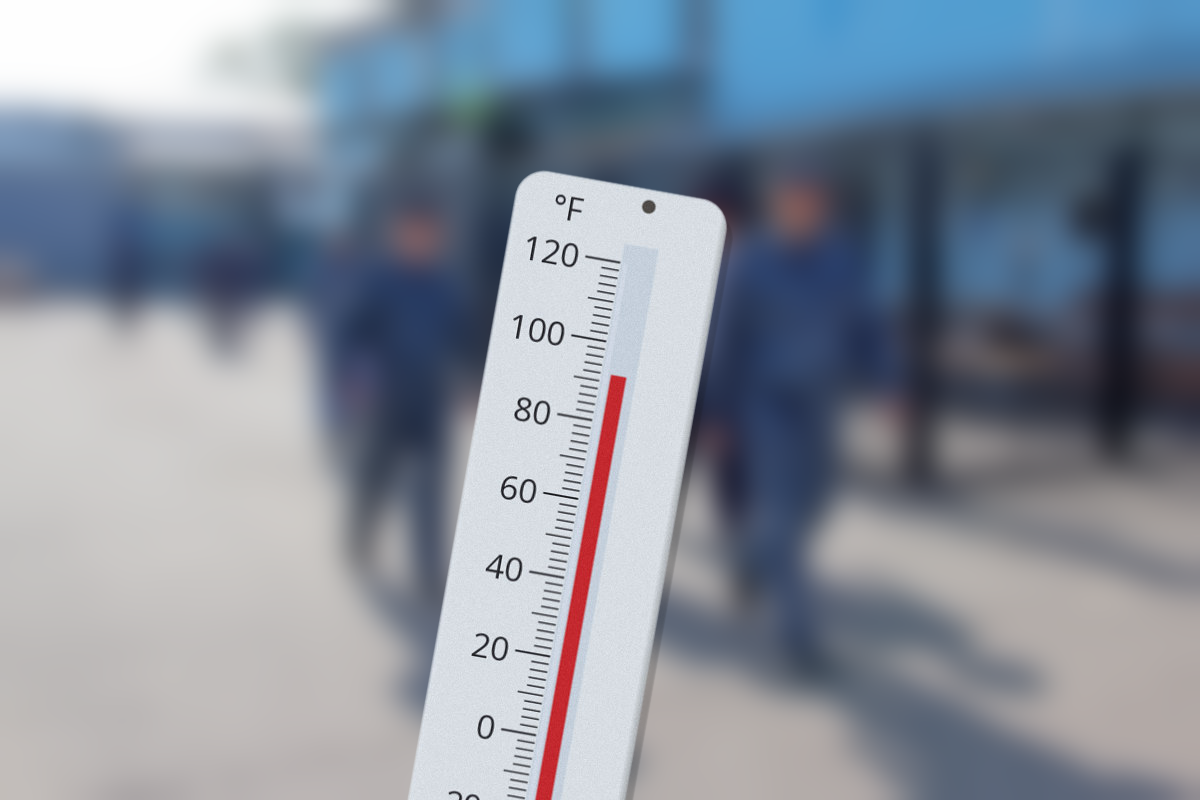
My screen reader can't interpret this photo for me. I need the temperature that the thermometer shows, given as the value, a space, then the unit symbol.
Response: 92 °F
